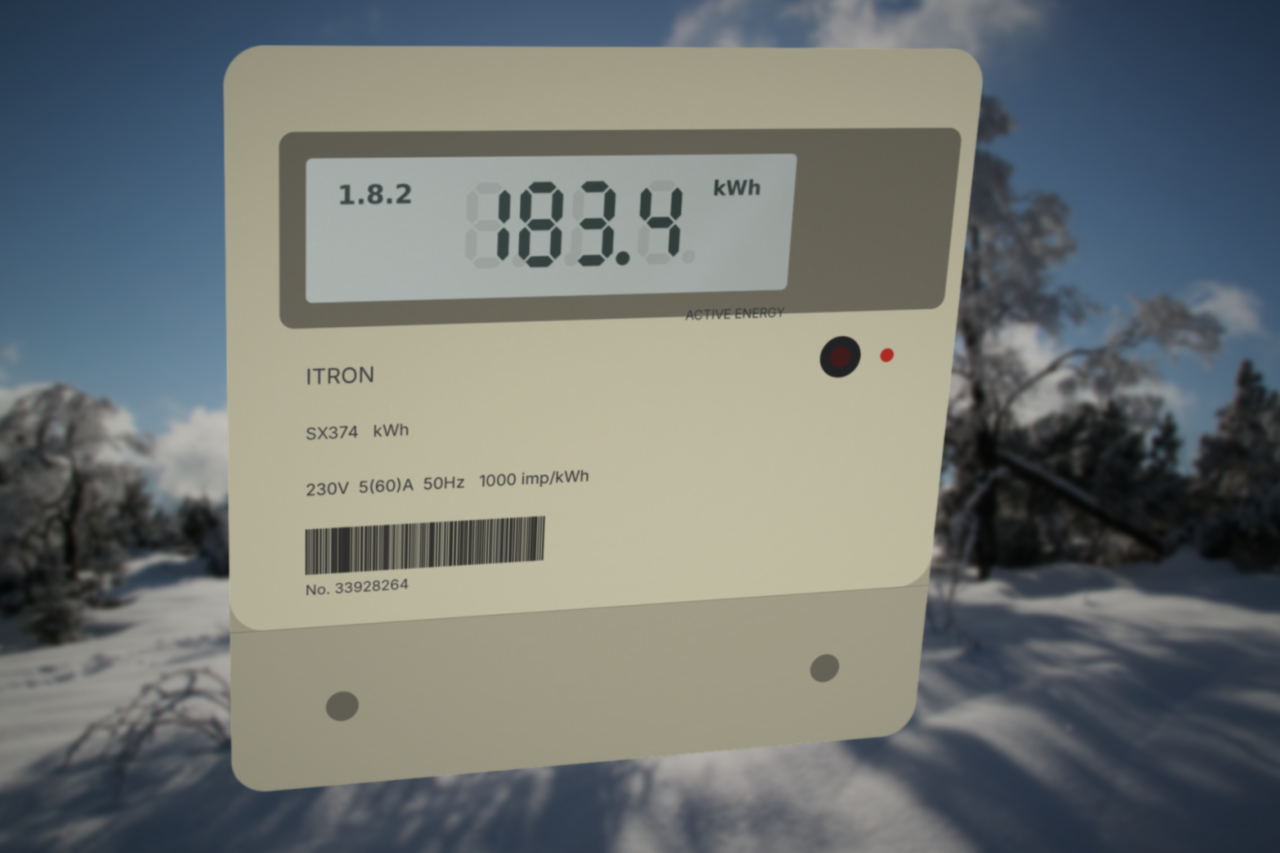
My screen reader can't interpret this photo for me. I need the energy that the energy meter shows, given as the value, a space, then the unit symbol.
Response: 183.4 kWh
